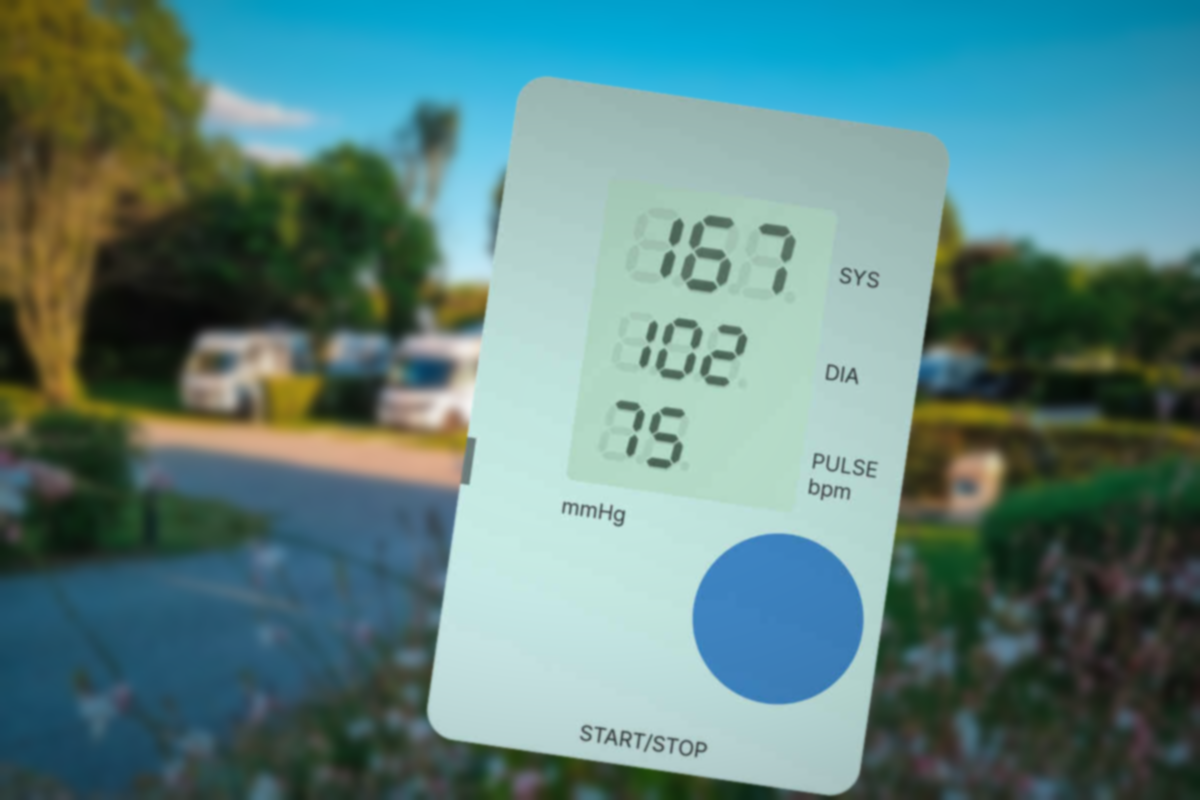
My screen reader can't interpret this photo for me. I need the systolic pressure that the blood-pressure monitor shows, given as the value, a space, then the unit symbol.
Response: 167 mmHg
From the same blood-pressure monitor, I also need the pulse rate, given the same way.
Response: 75 bpm
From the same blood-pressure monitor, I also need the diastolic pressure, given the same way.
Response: 102 mmHg
